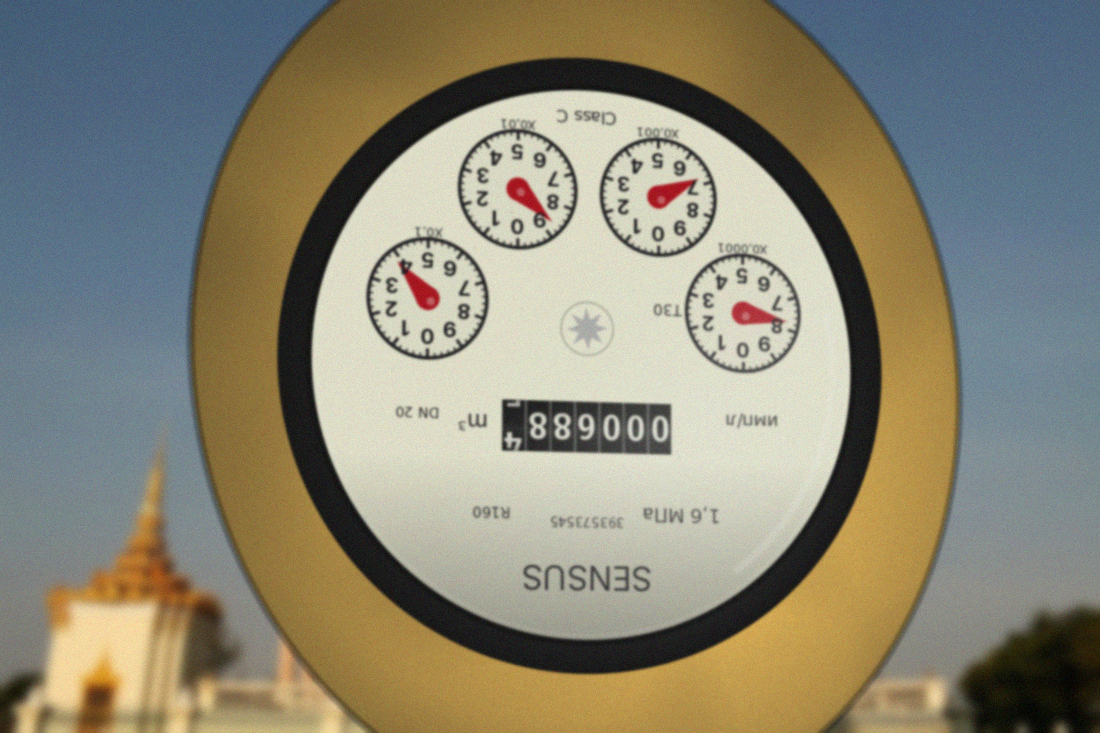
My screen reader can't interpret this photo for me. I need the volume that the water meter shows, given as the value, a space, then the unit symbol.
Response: 6884.3867 m³
